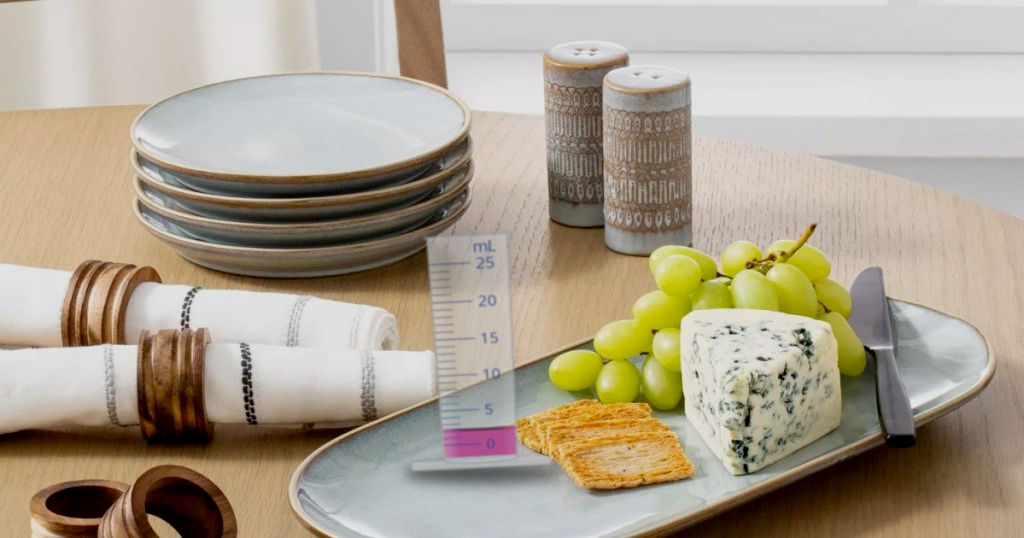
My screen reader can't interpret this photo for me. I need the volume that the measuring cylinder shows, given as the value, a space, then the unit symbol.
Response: 2 mL
